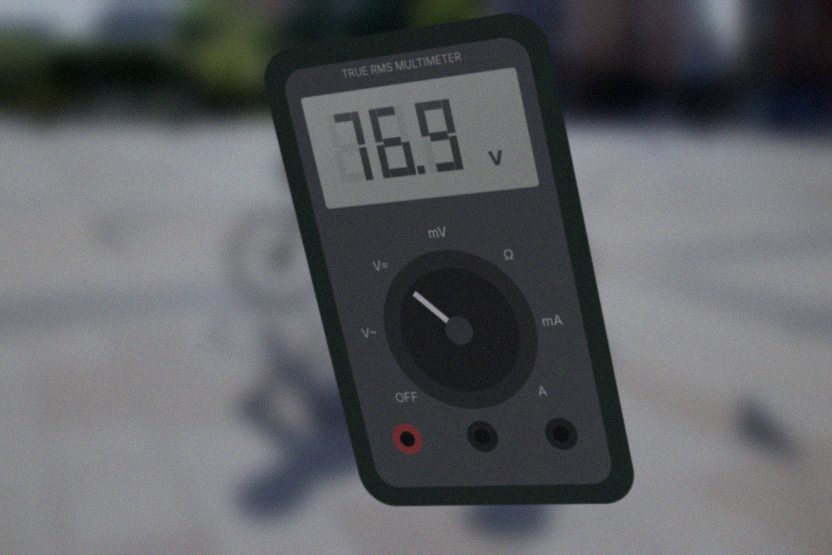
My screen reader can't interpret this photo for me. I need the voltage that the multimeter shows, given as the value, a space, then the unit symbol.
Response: 76.9 V
